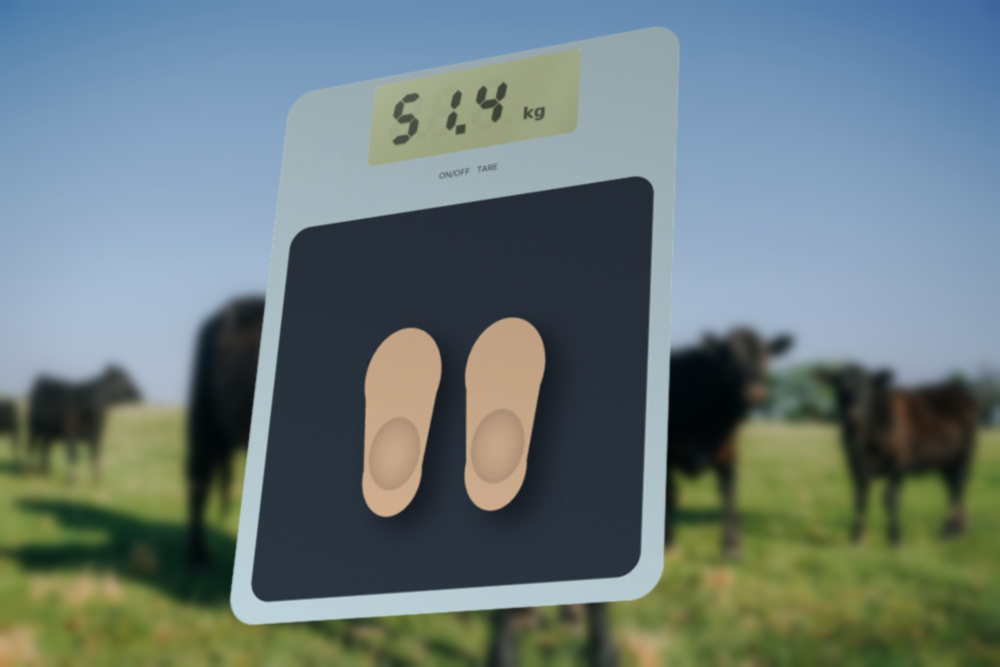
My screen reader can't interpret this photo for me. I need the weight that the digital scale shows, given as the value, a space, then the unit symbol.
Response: 51.4 kg
